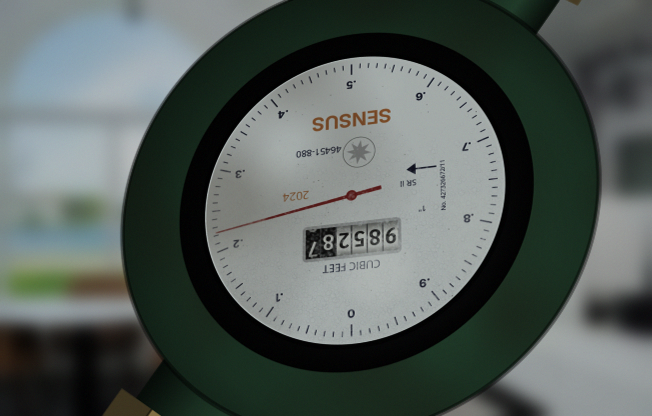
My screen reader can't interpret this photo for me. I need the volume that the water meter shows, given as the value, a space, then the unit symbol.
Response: 985287.22 ft³
